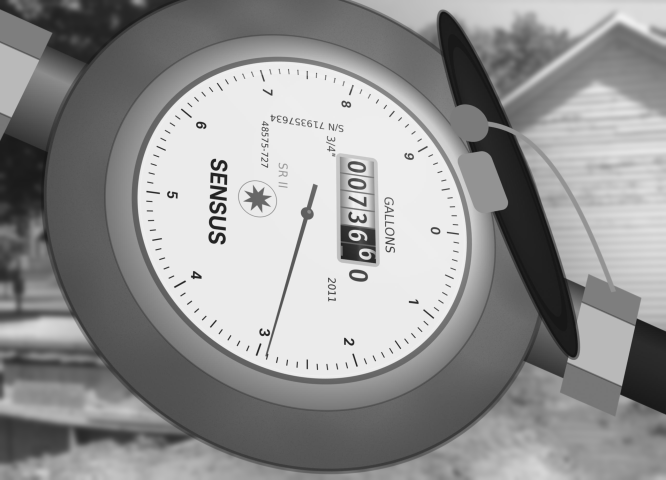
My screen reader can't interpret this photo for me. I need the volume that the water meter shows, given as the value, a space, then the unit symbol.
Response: 73662.9 gal
